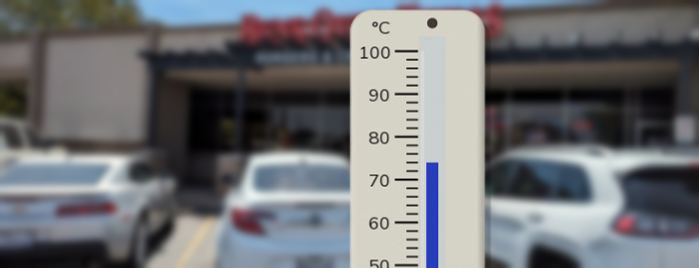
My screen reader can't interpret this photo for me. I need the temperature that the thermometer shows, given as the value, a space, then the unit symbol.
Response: 74 °C
